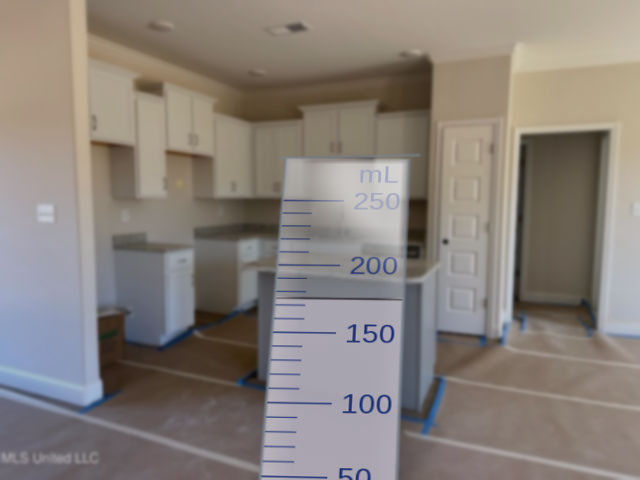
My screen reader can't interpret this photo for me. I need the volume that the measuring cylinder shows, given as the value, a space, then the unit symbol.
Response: 175 mL
